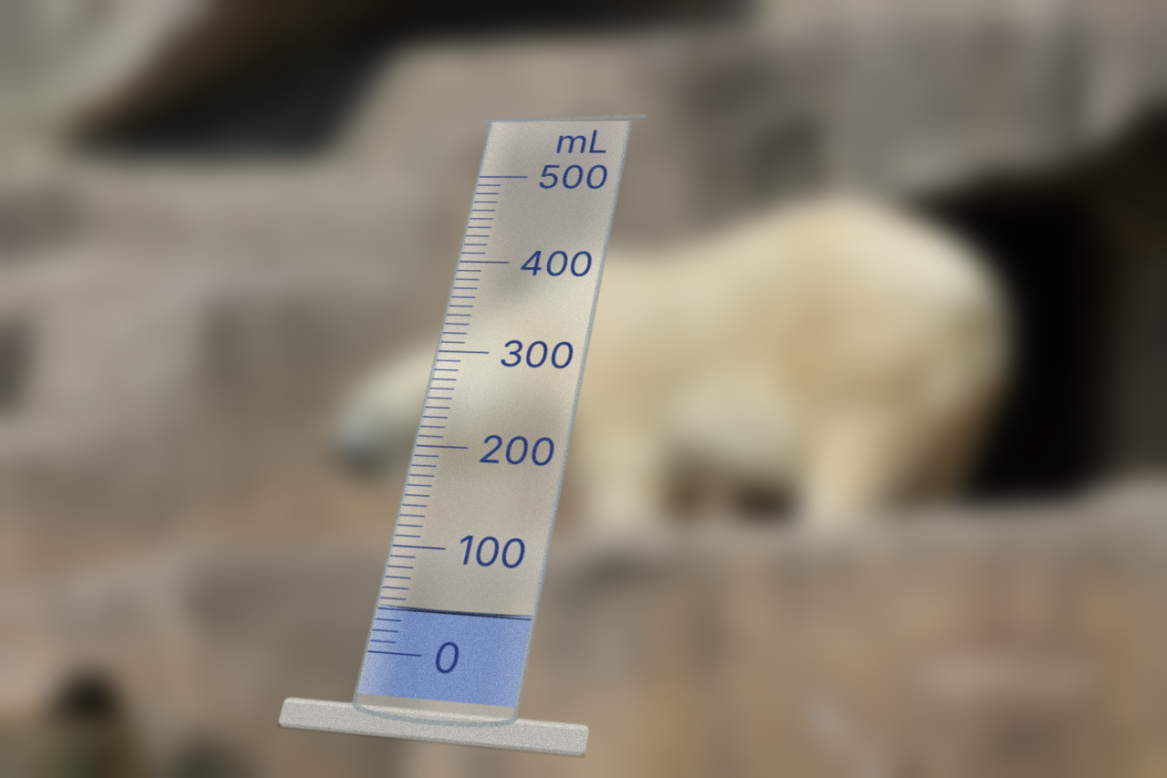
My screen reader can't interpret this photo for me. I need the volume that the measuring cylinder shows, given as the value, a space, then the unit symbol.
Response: 40 mL
